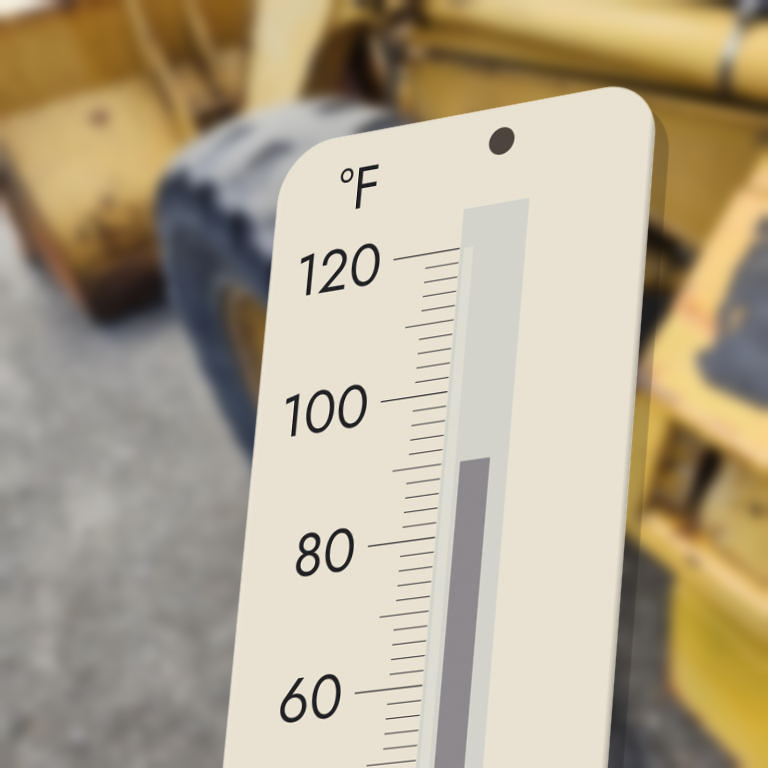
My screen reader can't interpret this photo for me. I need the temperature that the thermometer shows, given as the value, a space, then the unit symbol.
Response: 90 °F
